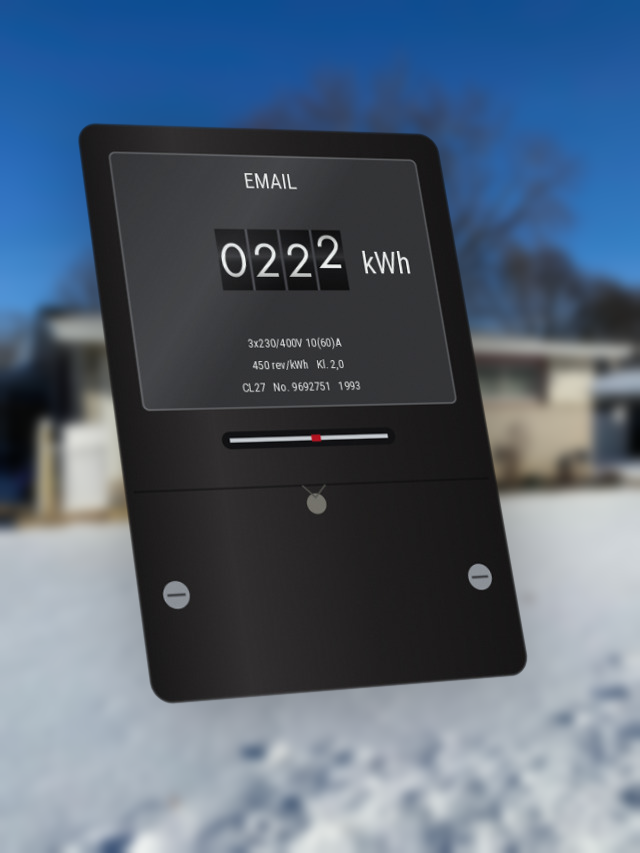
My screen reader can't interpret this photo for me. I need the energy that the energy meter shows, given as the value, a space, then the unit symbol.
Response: 222 kWh
